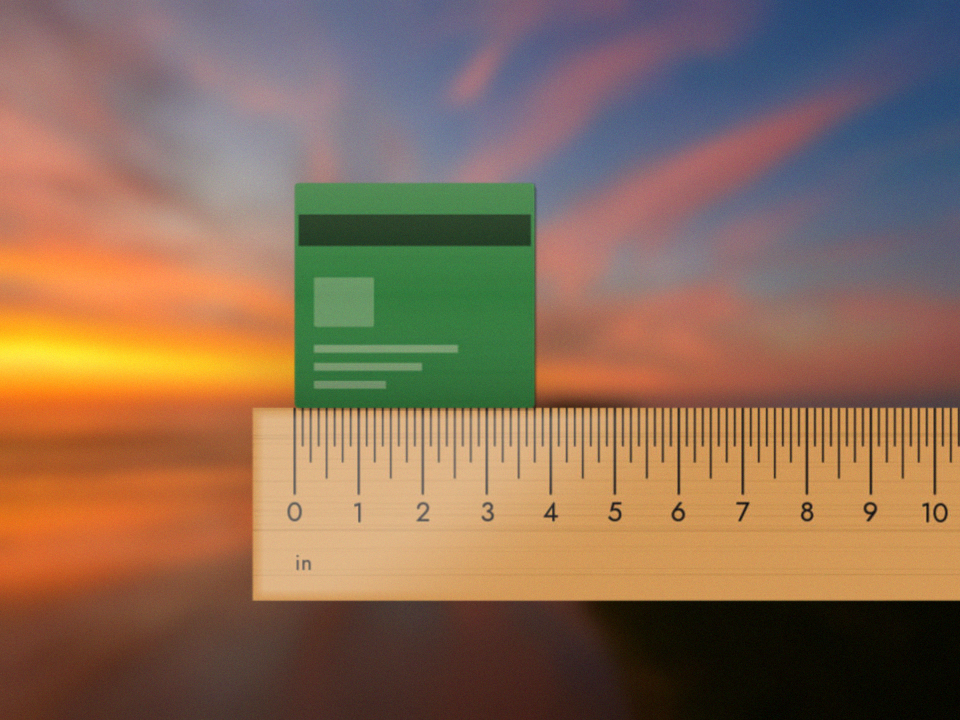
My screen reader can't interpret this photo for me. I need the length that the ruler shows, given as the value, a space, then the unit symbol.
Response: 3.75 in
